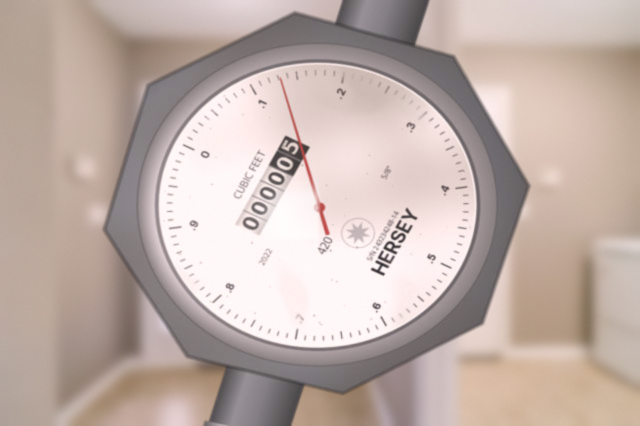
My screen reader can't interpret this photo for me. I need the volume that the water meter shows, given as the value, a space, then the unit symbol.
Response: 5.13 ft³
